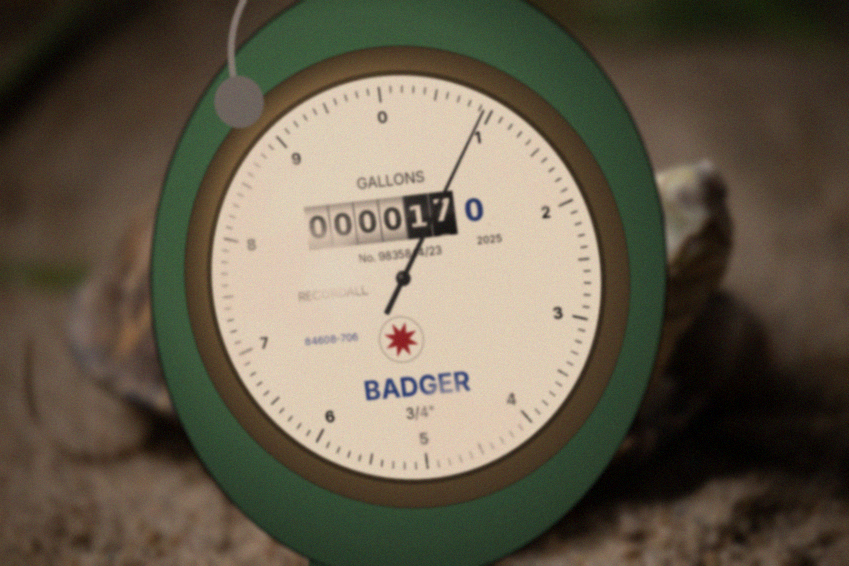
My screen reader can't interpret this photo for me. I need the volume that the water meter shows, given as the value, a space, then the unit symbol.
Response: 170.9 gal
